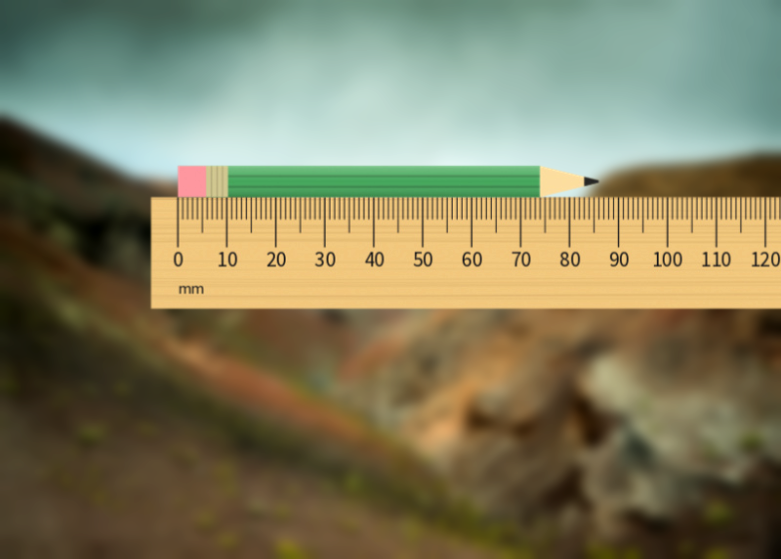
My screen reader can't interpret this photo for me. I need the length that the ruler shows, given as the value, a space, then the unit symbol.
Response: 86 mm
